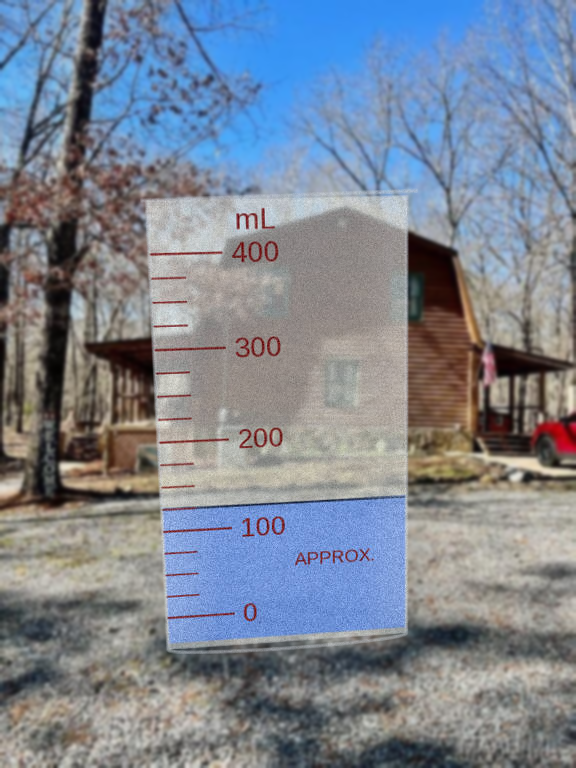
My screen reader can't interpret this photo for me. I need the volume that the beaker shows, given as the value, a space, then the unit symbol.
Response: 125 mL
